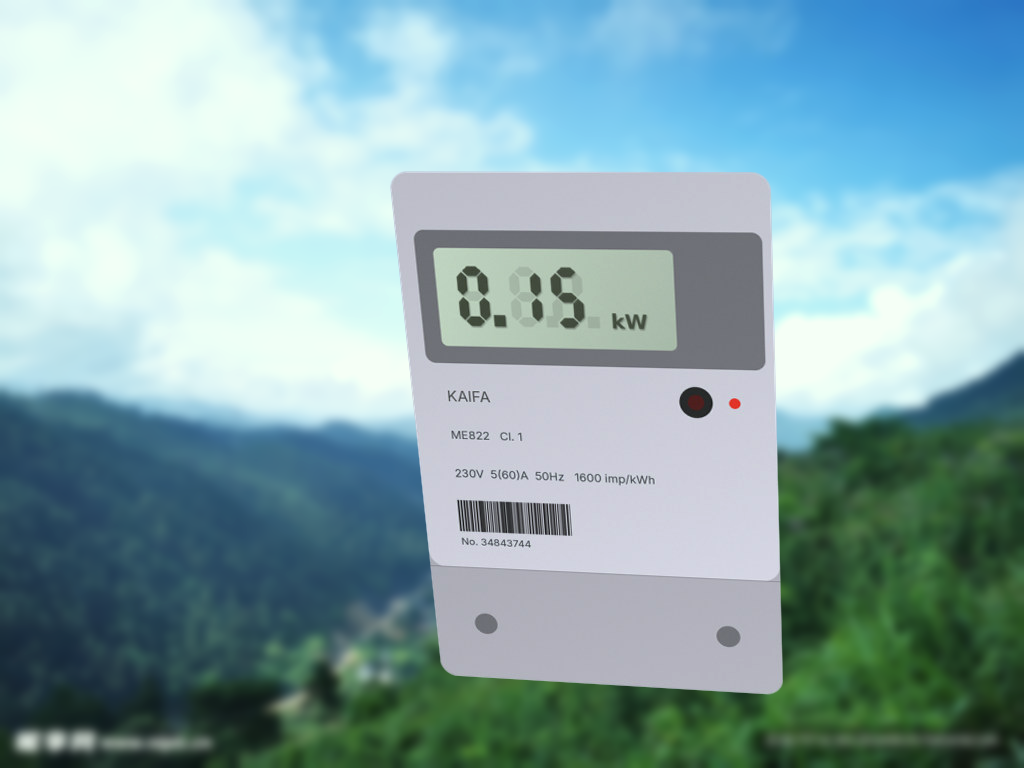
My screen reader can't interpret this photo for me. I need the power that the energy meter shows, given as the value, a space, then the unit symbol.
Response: 0.15 kW
